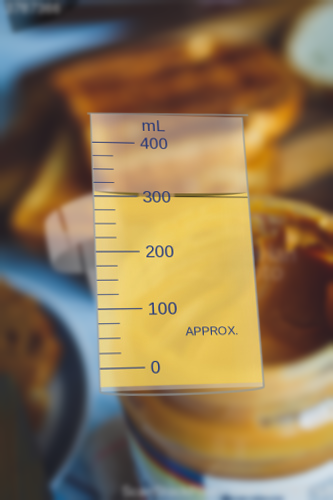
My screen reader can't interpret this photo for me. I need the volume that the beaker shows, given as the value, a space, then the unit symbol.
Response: 300 mL
